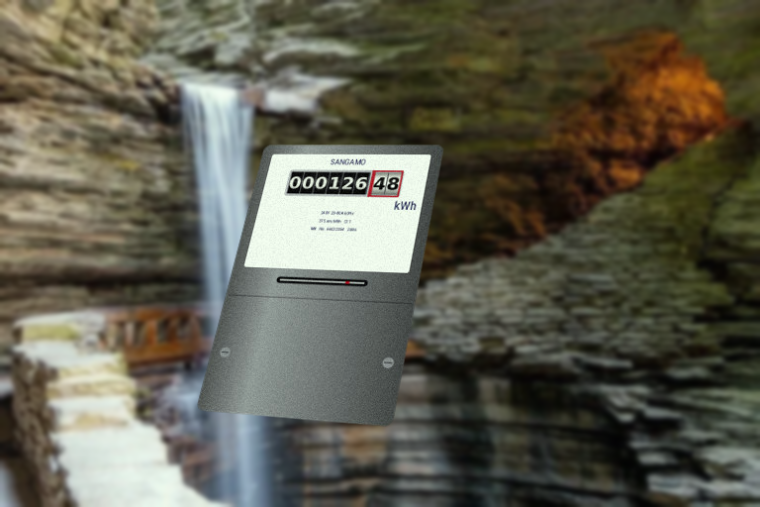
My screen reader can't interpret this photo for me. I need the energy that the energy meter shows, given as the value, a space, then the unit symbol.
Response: 126.48 kWh
